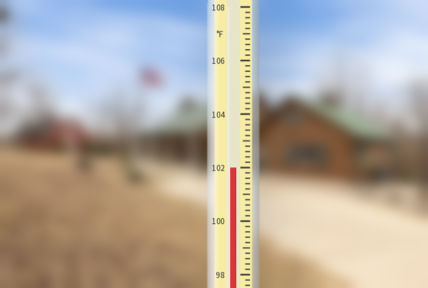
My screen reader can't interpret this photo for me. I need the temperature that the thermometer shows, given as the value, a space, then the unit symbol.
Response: 102 °F
